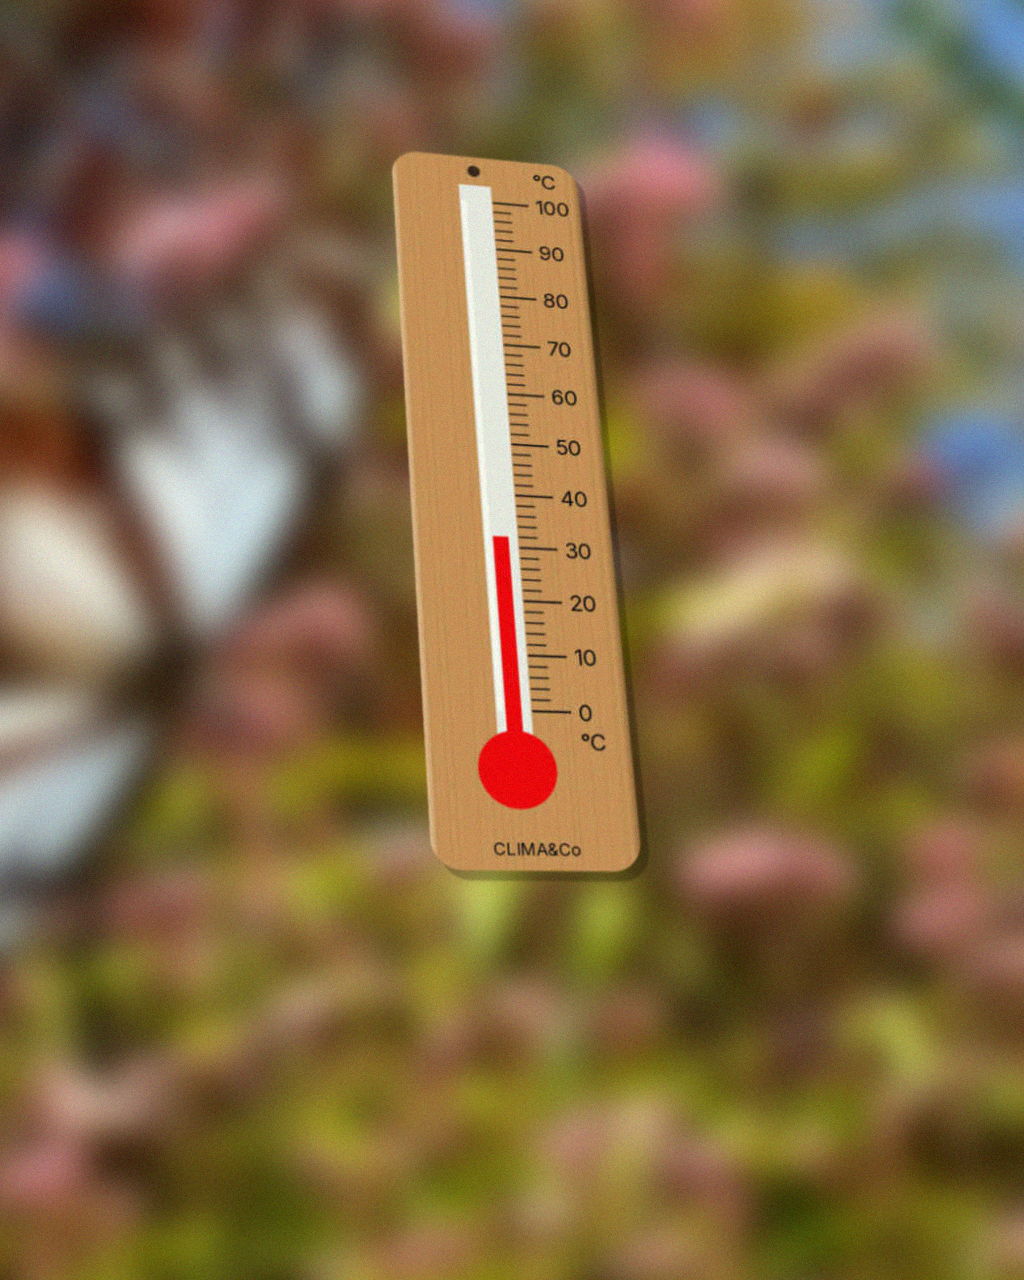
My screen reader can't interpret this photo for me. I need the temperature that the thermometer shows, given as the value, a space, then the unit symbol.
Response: 32 °C
